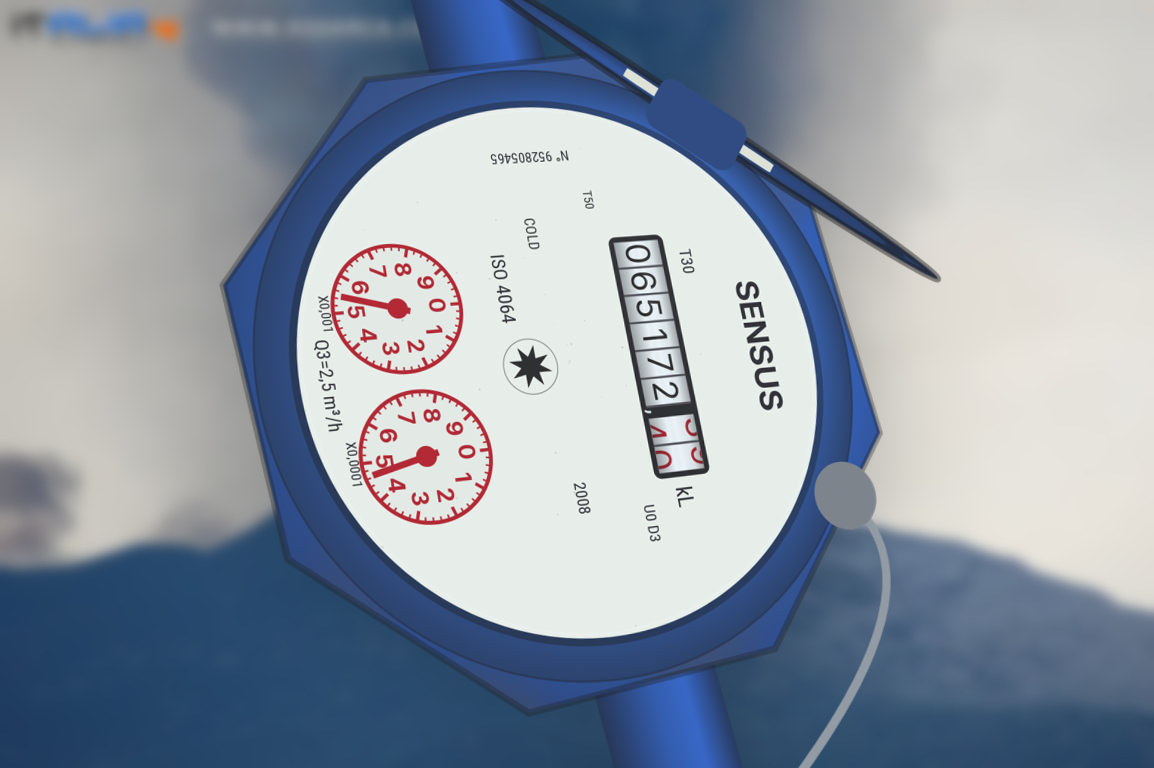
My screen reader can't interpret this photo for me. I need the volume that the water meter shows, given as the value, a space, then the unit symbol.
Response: 65172.3954 kL
